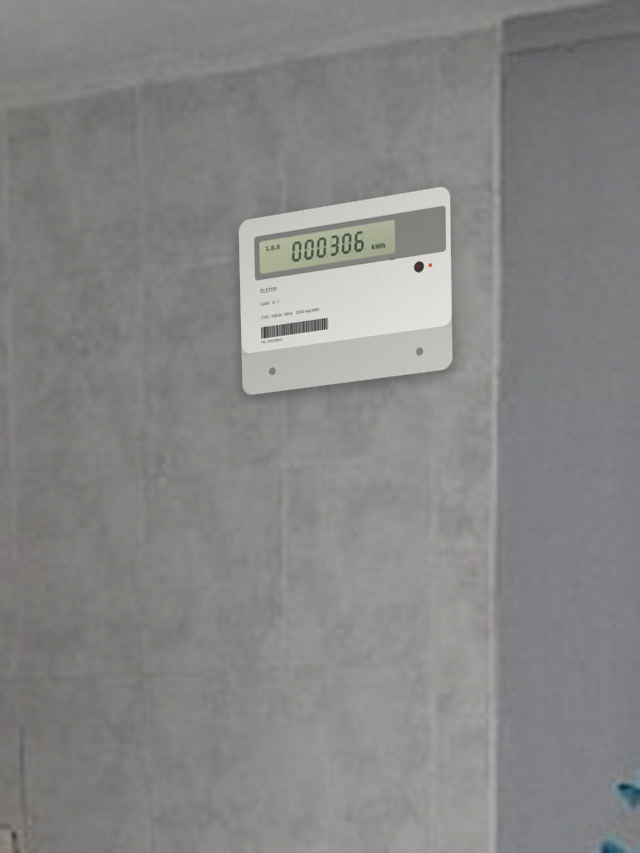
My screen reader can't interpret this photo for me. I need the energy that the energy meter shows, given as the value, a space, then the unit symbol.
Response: 306 kWh
